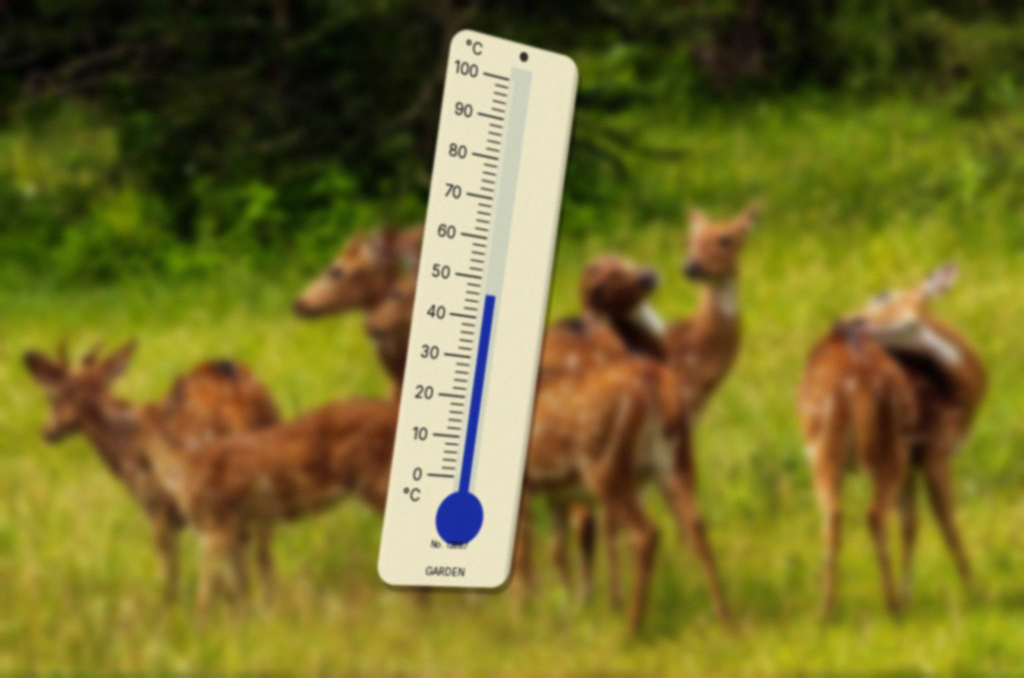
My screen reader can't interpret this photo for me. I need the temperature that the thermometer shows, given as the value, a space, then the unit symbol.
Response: 46 °C
